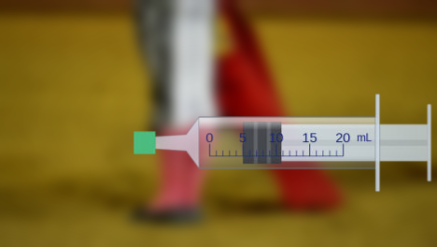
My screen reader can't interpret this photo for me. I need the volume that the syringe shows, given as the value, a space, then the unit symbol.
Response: 5 mL
